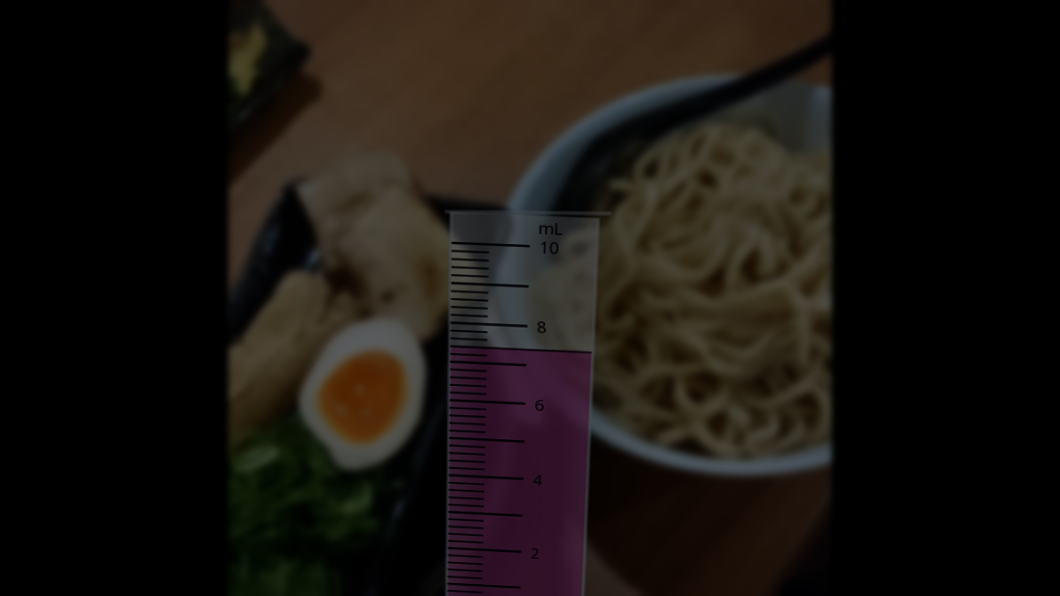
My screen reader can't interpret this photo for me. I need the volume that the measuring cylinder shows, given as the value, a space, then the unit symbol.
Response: 7.4 mL
